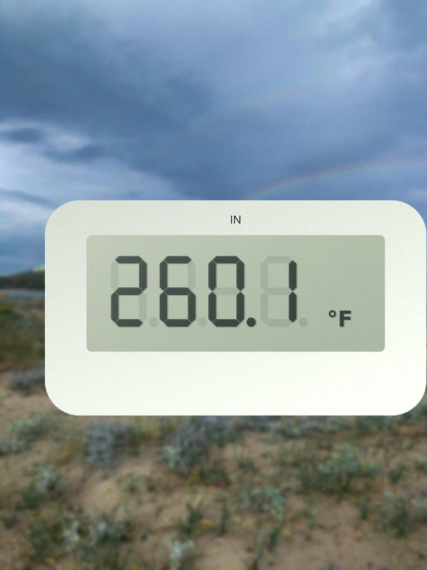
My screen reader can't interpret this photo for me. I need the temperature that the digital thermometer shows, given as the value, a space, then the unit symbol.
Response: 260.1 °F
